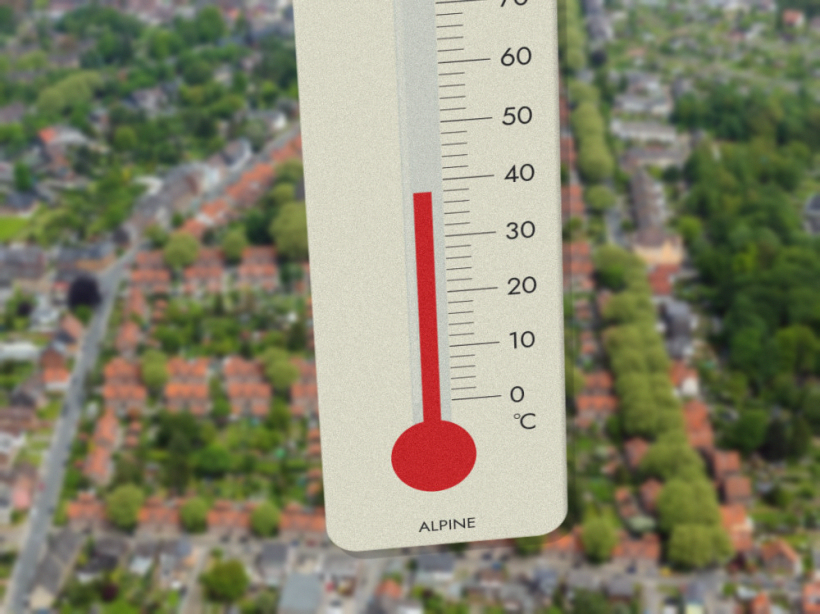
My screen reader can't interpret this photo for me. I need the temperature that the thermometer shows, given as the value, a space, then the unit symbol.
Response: 38 °C
